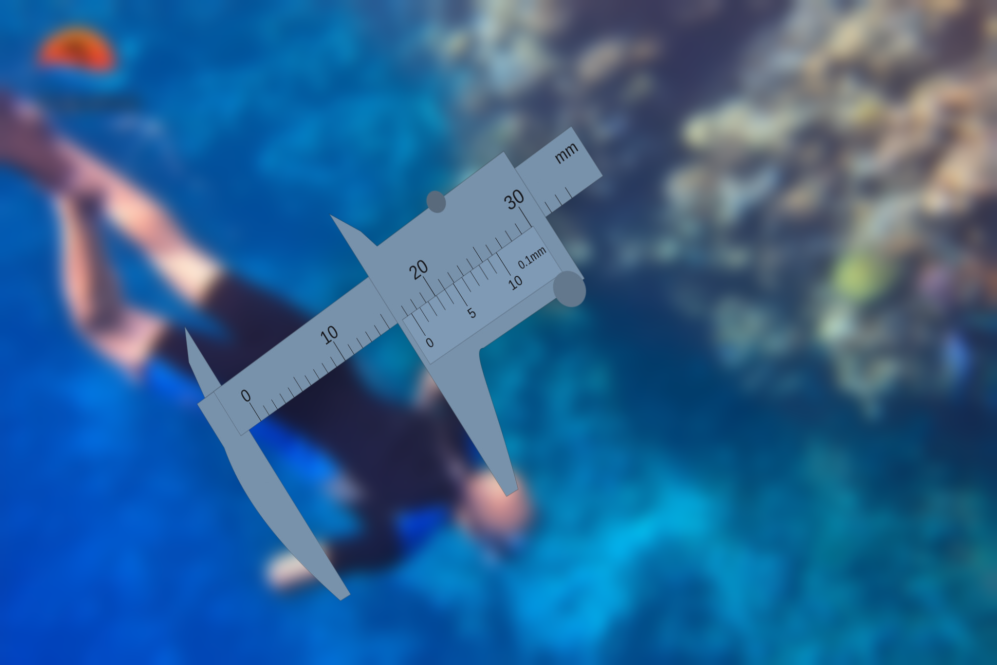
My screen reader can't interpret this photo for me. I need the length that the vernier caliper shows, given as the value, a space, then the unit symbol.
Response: 17.4 mm
